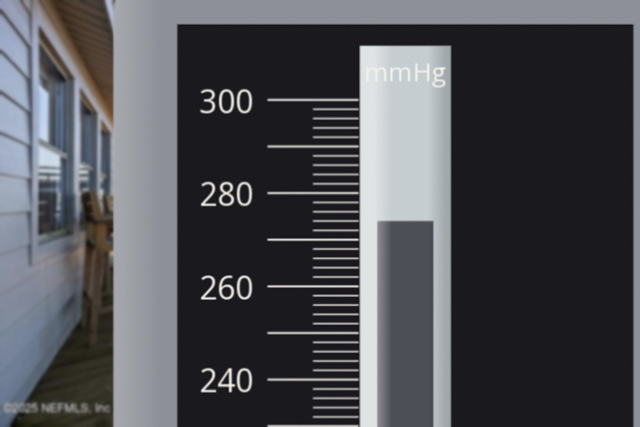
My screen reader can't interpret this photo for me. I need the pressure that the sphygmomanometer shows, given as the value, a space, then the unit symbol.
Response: 274 mmHg
